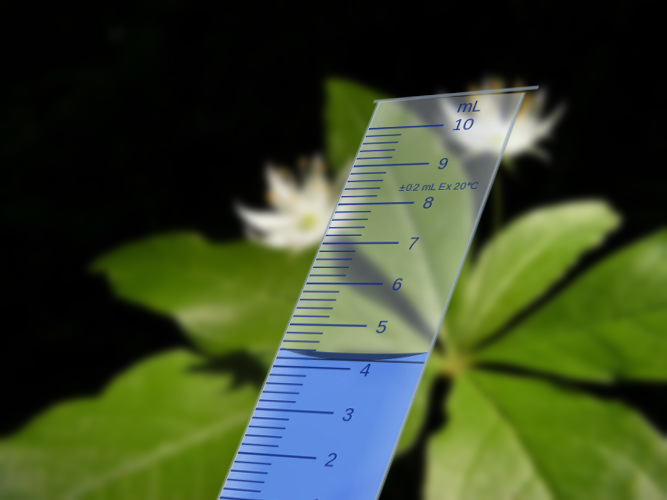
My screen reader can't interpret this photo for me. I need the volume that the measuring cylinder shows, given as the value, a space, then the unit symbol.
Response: 4.2 mL
